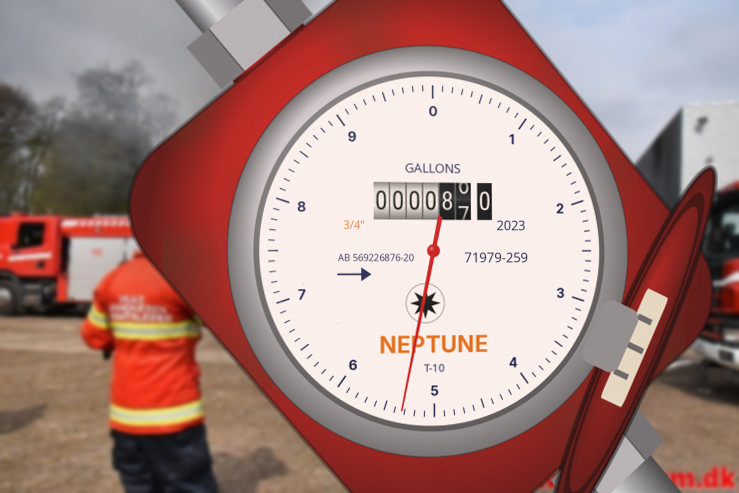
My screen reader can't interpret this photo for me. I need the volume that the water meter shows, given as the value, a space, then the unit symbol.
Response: 865.3 gal
